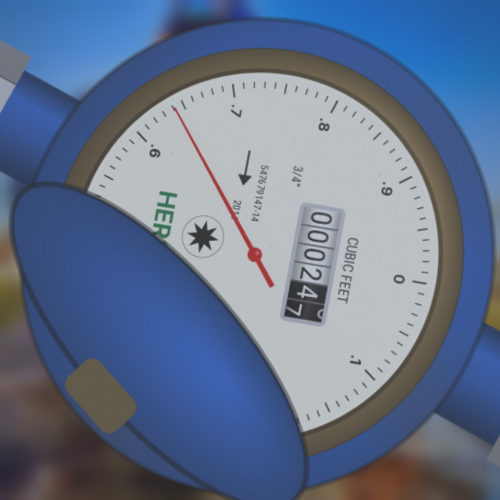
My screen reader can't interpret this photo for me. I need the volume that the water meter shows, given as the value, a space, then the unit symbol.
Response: 246.64 ft³
